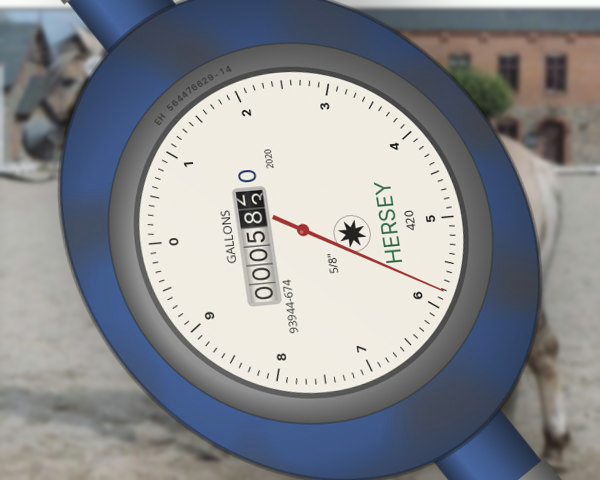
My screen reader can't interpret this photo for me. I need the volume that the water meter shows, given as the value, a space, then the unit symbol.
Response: 5825.8 gal
